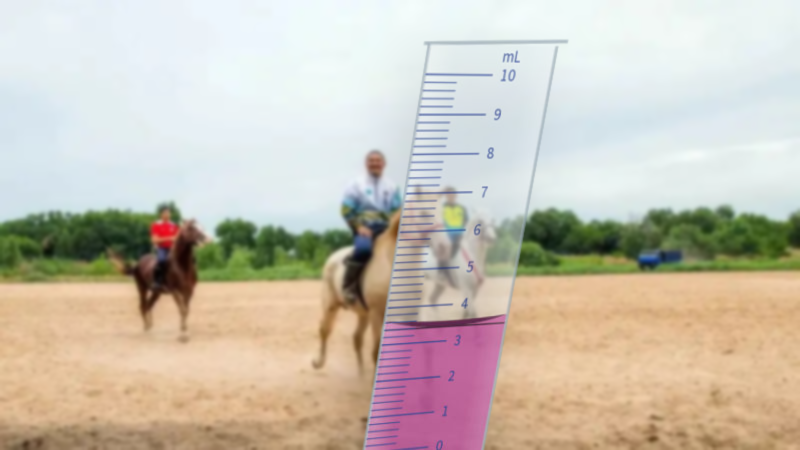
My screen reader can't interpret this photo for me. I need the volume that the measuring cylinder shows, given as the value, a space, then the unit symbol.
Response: 3.4 mL
